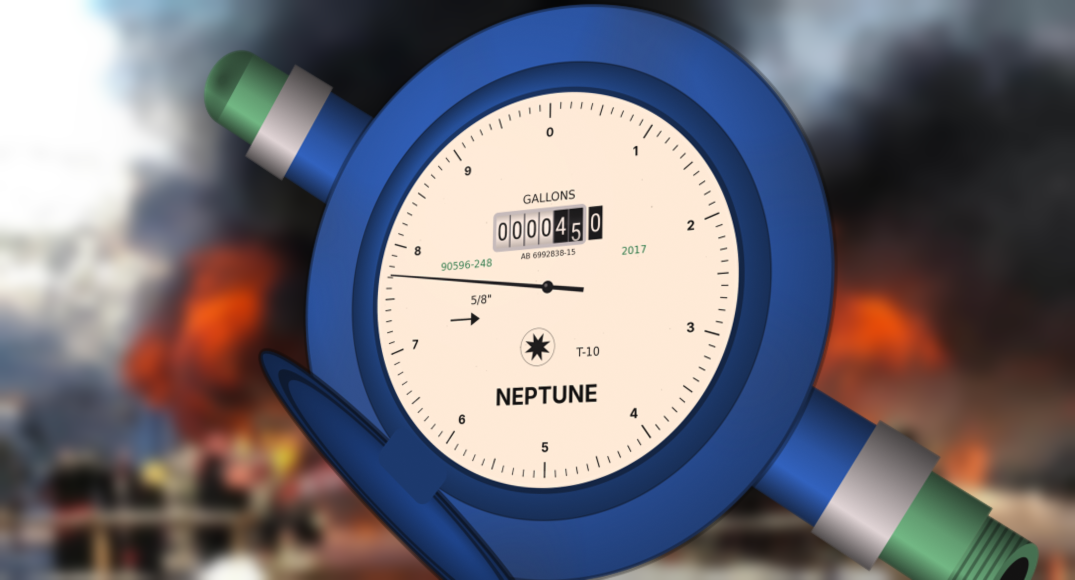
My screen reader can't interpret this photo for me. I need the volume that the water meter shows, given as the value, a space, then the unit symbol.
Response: 447.7 gal
